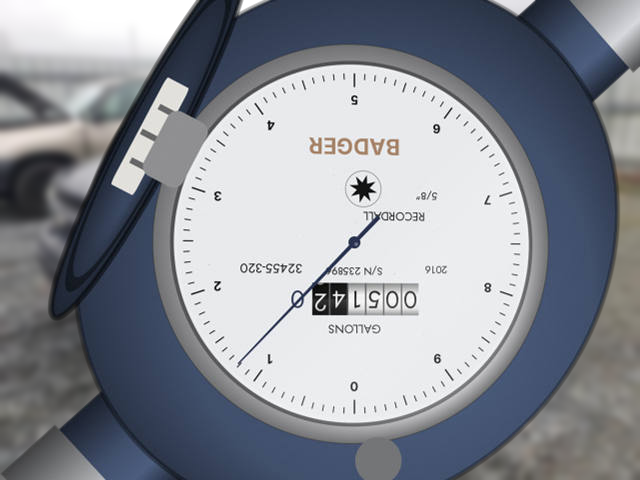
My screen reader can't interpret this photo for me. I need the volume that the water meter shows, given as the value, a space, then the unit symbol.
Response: 51421.2 gal
